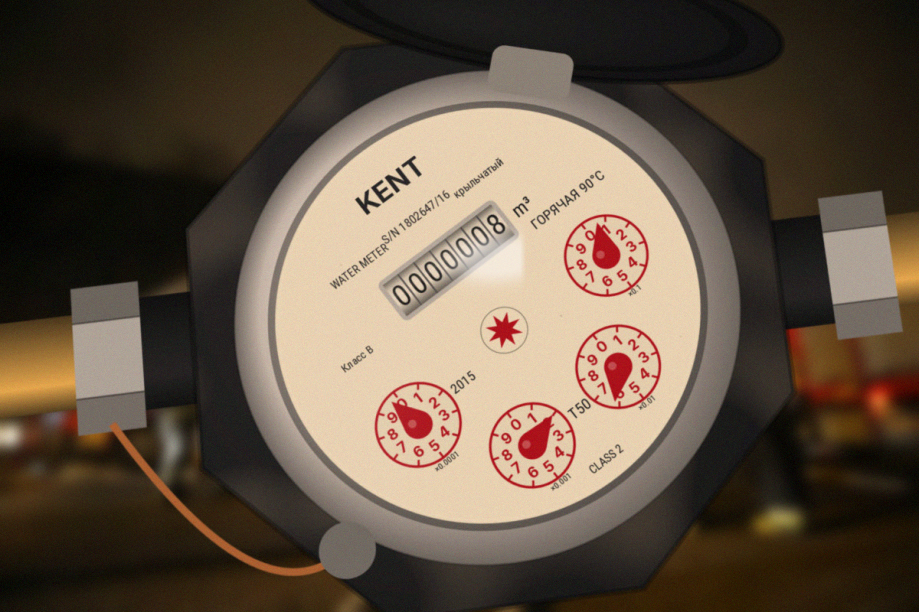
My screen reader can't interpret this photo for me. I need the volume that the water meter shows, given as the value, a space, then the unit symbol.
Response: 8.0619 m³
